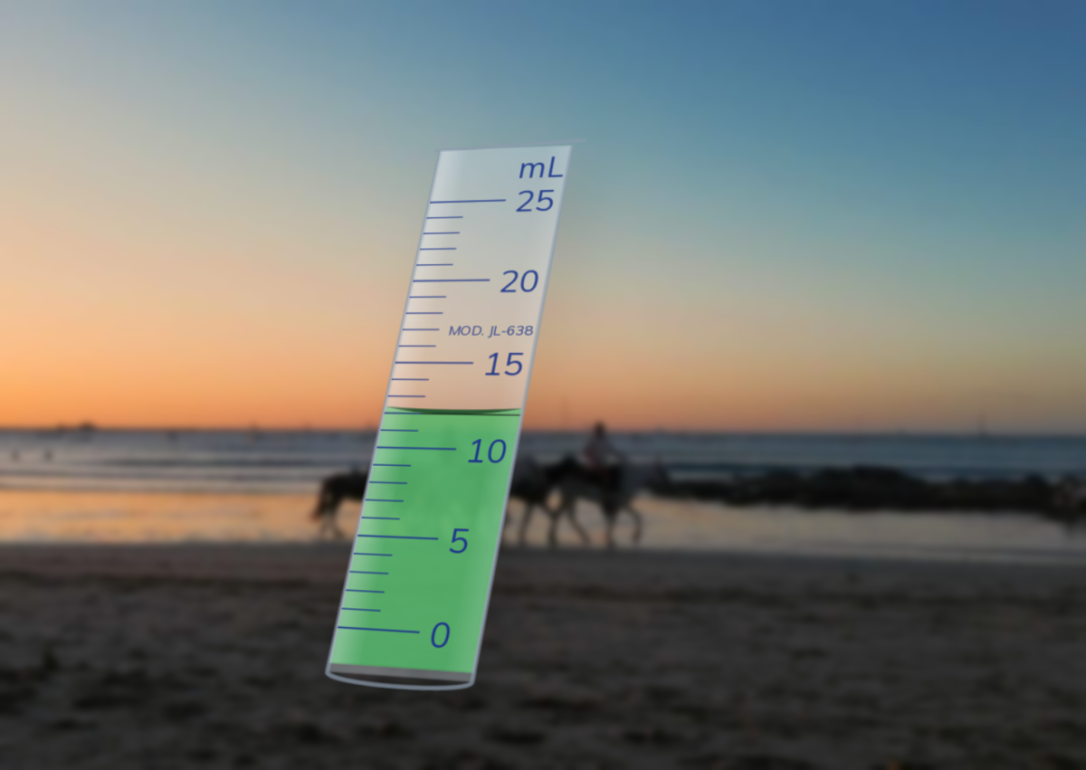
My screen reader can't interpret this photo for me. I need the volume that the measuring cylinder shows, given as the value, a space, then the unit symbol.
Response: 12 mL
